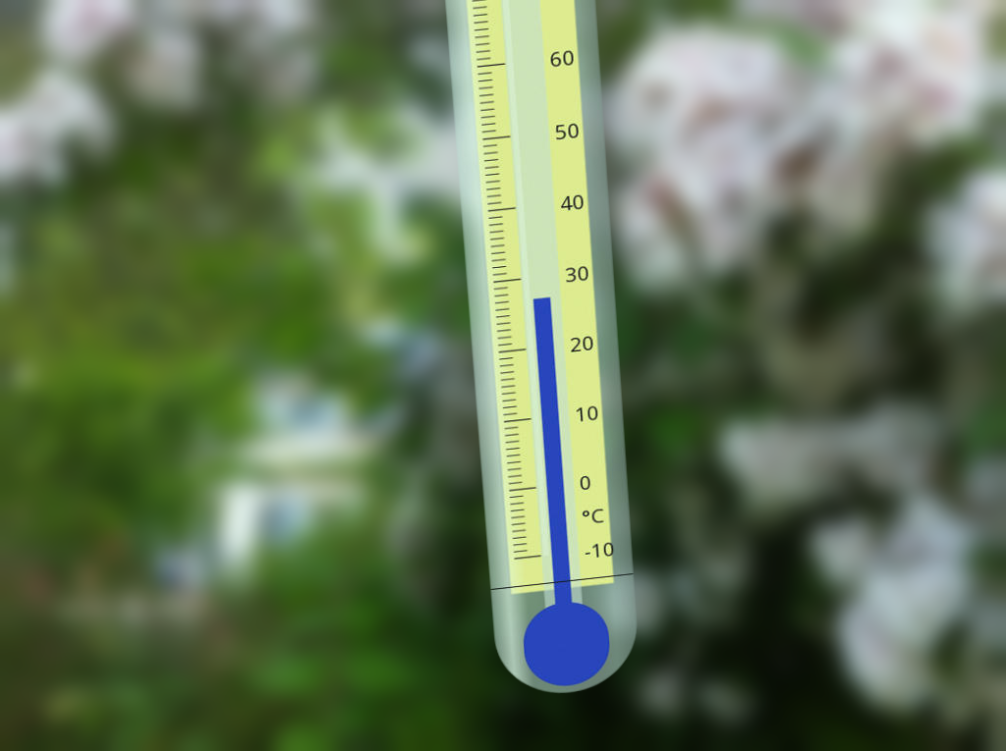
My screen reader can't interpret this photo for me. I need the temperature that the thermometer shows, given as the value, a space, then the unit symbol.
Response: 27 °C
